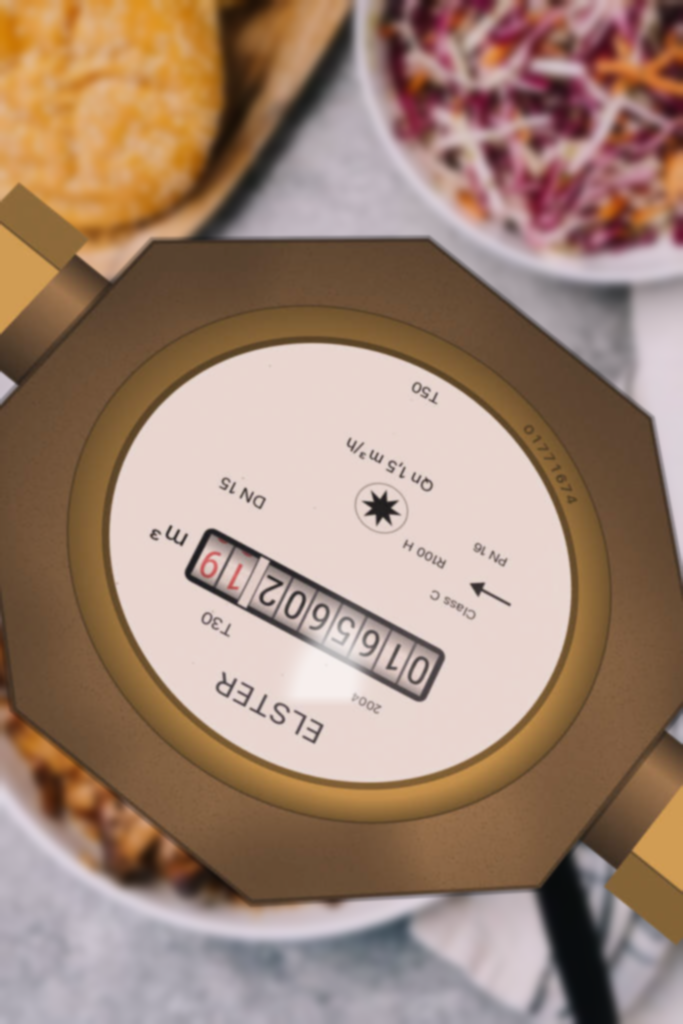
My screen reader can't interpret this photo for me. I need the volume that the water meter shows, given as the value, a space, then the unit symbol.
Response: 165602.19 m³
